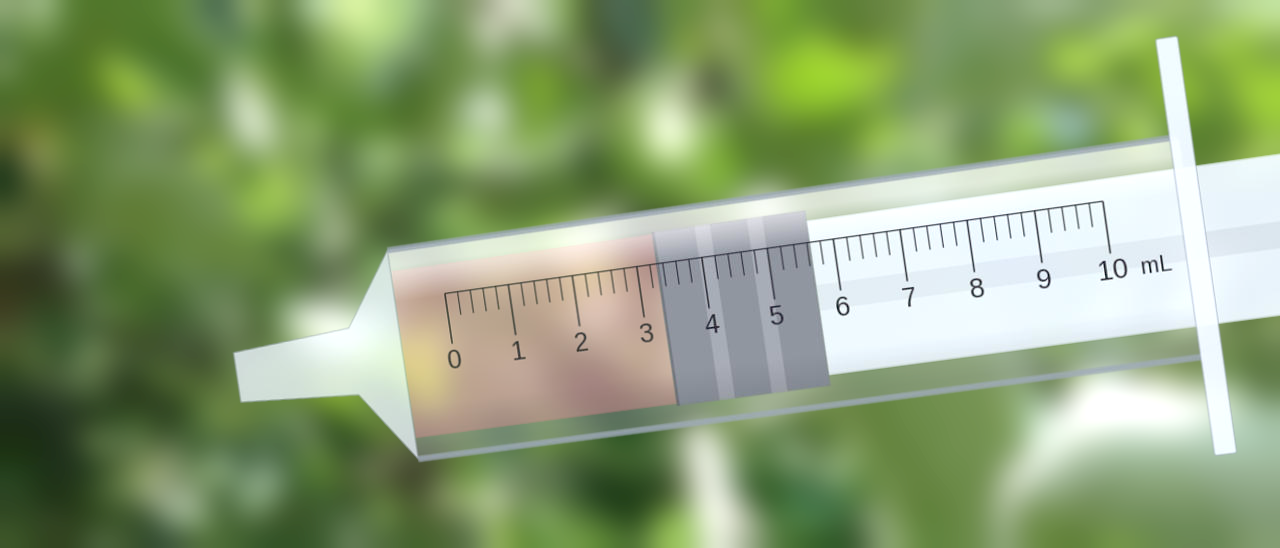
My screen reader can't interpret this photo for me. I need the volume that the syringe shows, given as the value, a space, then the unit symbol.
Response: 3.3 mL
